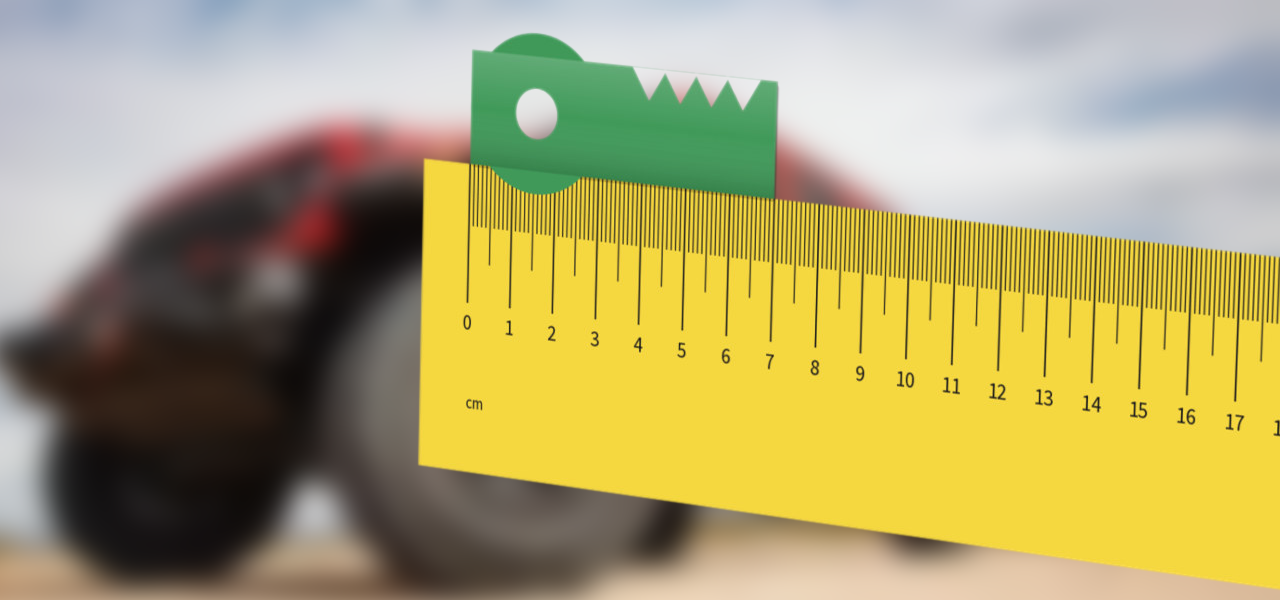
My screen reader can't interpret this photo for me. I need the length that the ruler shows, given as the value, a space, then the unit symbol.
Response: 7 cm
